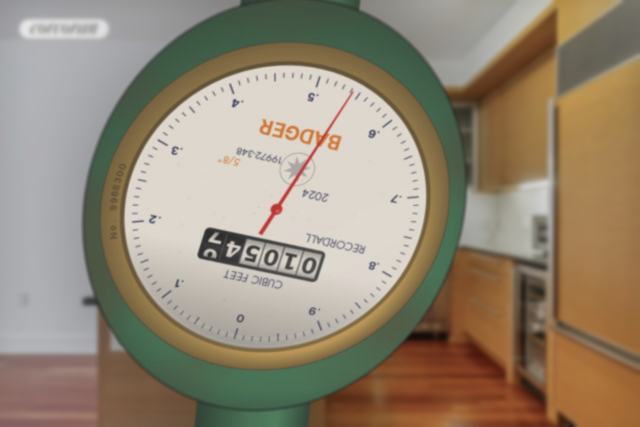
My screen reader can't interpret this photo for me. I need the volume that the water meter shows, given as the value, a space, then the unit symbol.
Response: 10546.54 ft³
